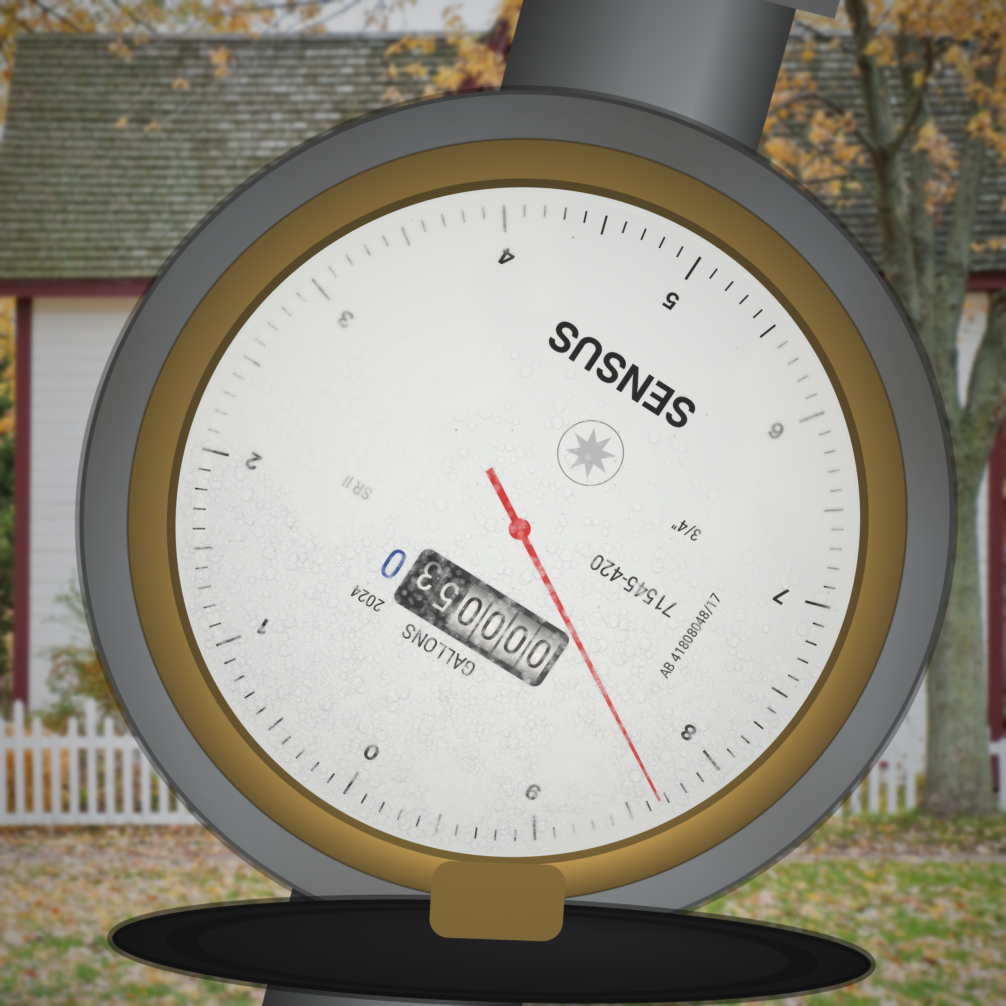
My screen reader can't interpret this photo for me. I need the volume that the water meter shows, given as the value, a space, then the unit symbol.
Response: 528.3 gal
